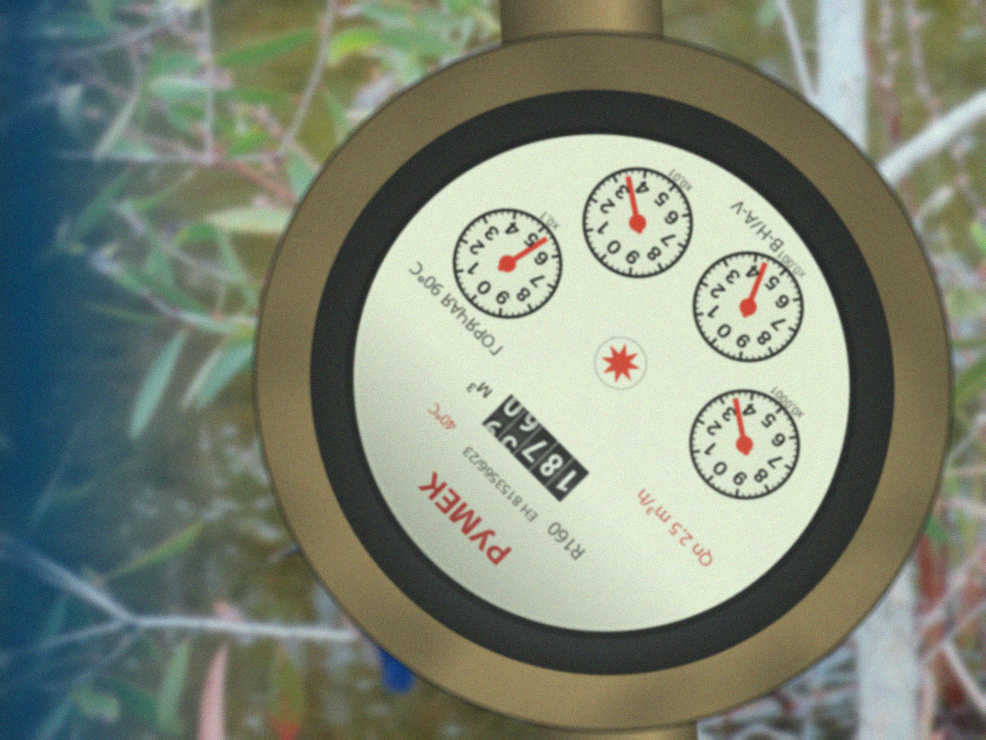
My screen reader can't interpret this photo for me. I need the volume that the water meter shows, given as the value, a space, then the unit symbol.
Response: 18759.5343 m³
